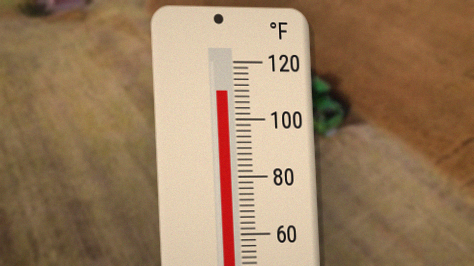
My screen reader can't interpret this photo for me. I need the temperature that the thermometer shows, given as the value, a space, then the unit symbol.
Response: 110 °F
